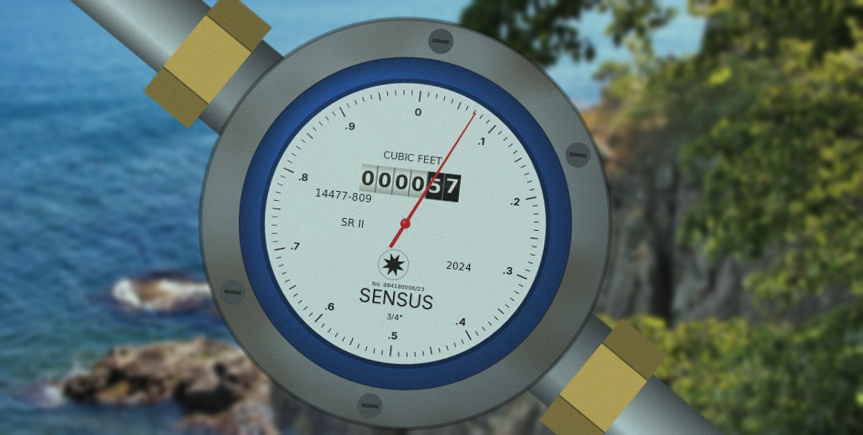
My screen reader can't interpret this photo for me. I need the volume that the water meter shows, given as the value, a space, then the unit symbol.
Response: 57.07 ft³
